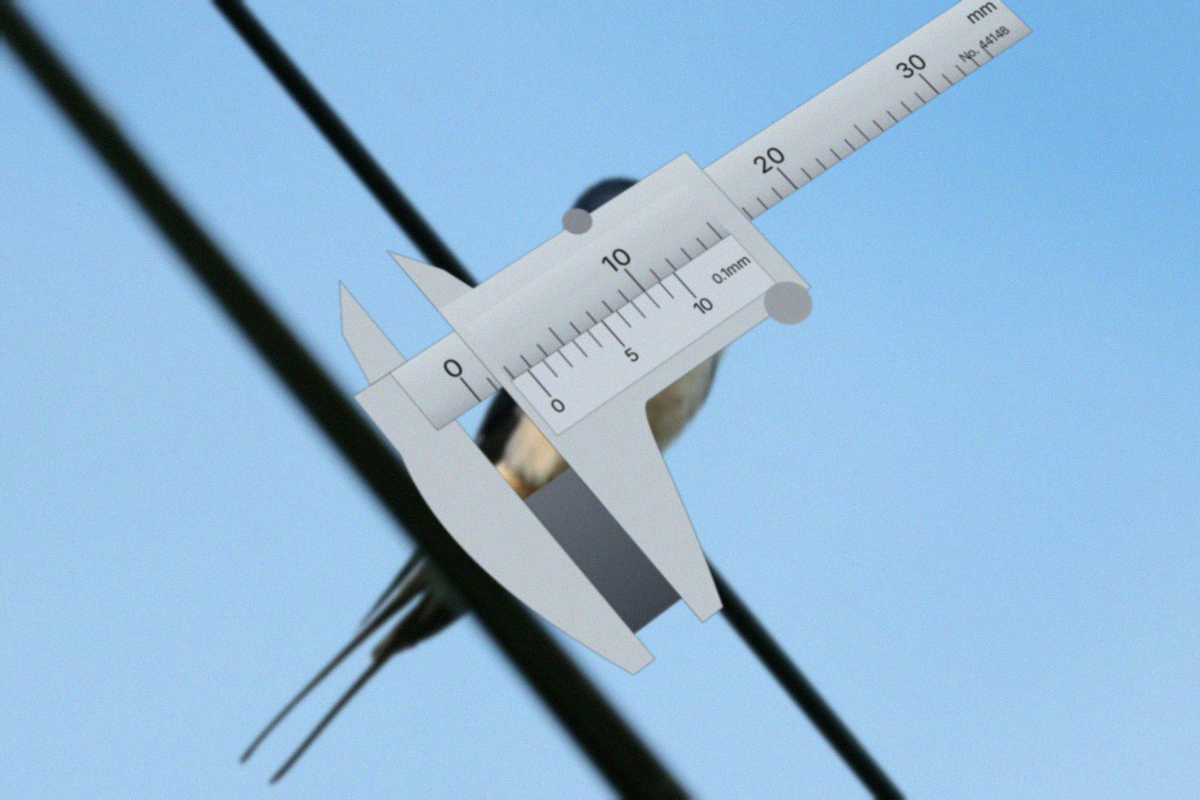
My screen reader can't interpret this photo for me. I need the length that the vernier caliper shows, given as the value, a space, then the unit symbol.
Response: 2.8 mm
